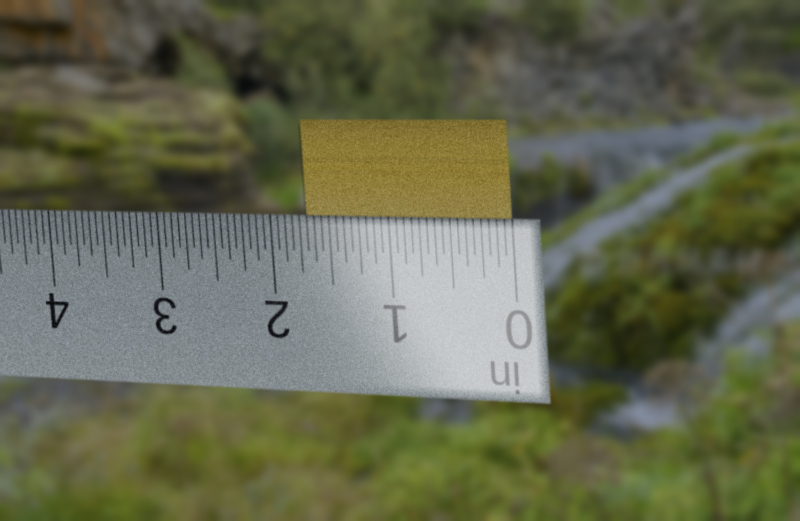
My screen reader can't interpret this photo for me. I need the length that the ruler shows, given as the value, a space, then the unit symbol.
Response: 1.6875 in
